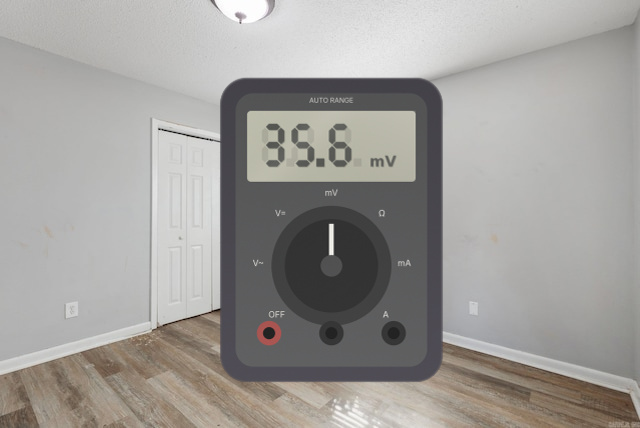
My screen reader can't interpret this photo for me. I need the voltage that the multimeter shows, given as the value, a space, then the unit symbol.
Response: 35.6 mV
